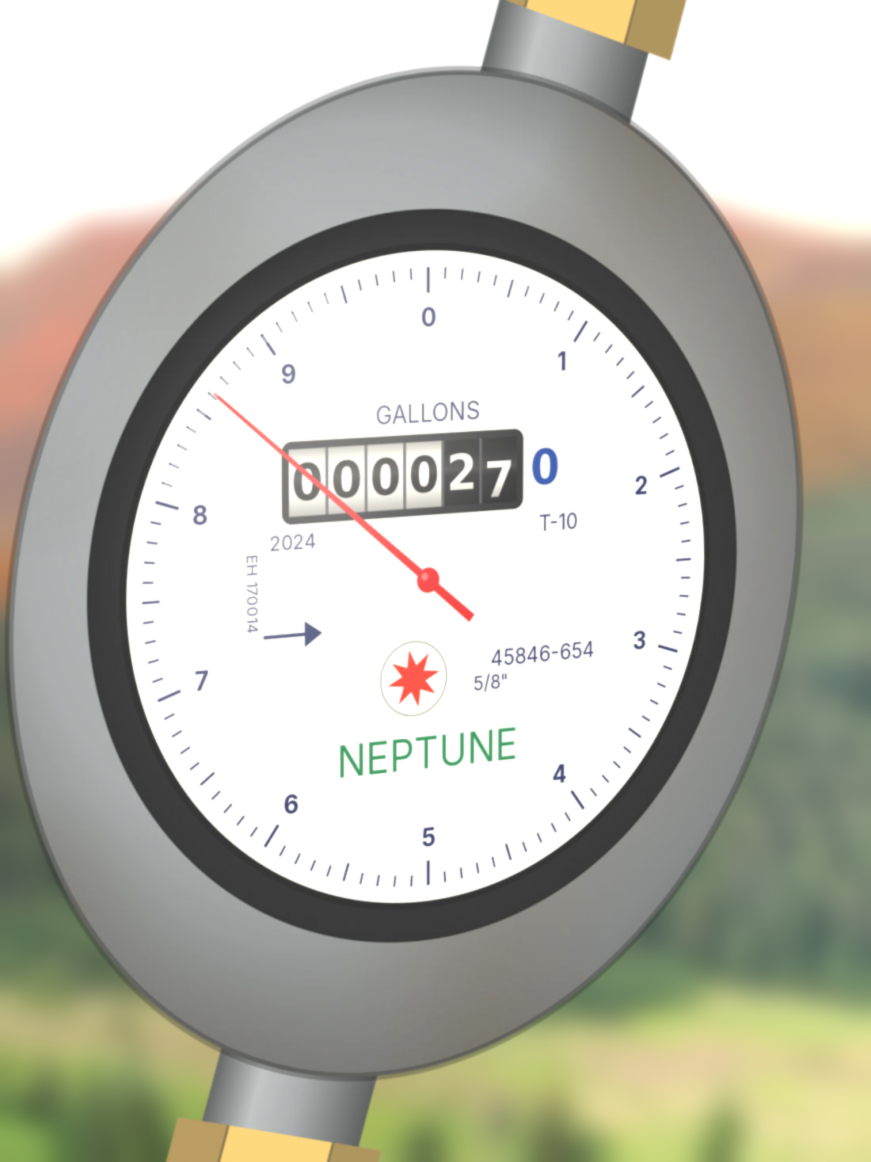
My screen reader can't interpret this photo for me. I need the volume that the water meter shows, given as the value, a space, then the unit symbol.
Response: 268.6 gal
